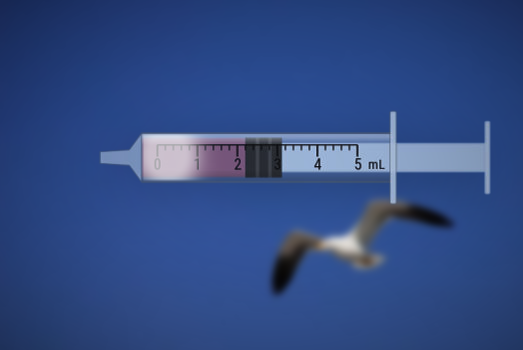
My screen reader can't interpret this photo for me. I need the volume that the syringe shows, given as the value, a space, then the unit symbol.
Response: 2.2 mL
